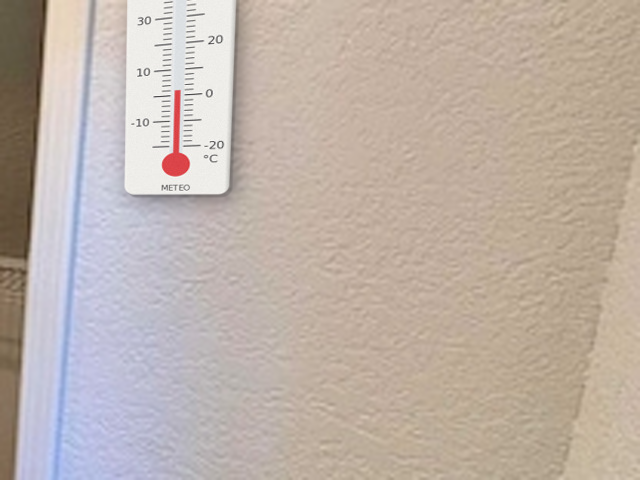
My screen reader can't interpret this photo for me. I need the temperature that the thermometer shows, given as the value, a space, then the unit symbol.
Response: 2 °C
